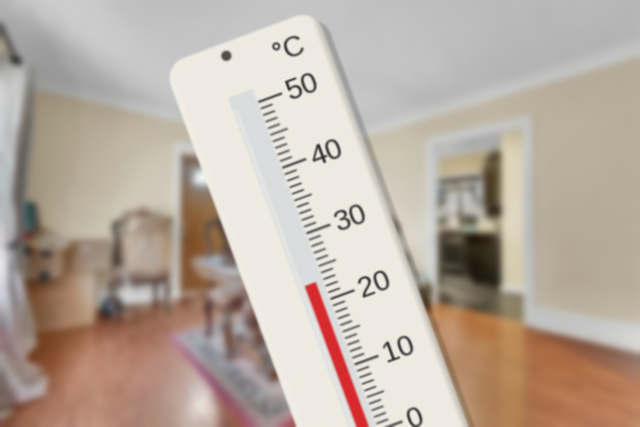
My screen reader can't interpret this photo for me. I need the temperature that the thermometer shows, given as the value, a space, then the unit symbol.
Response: 23 °C
